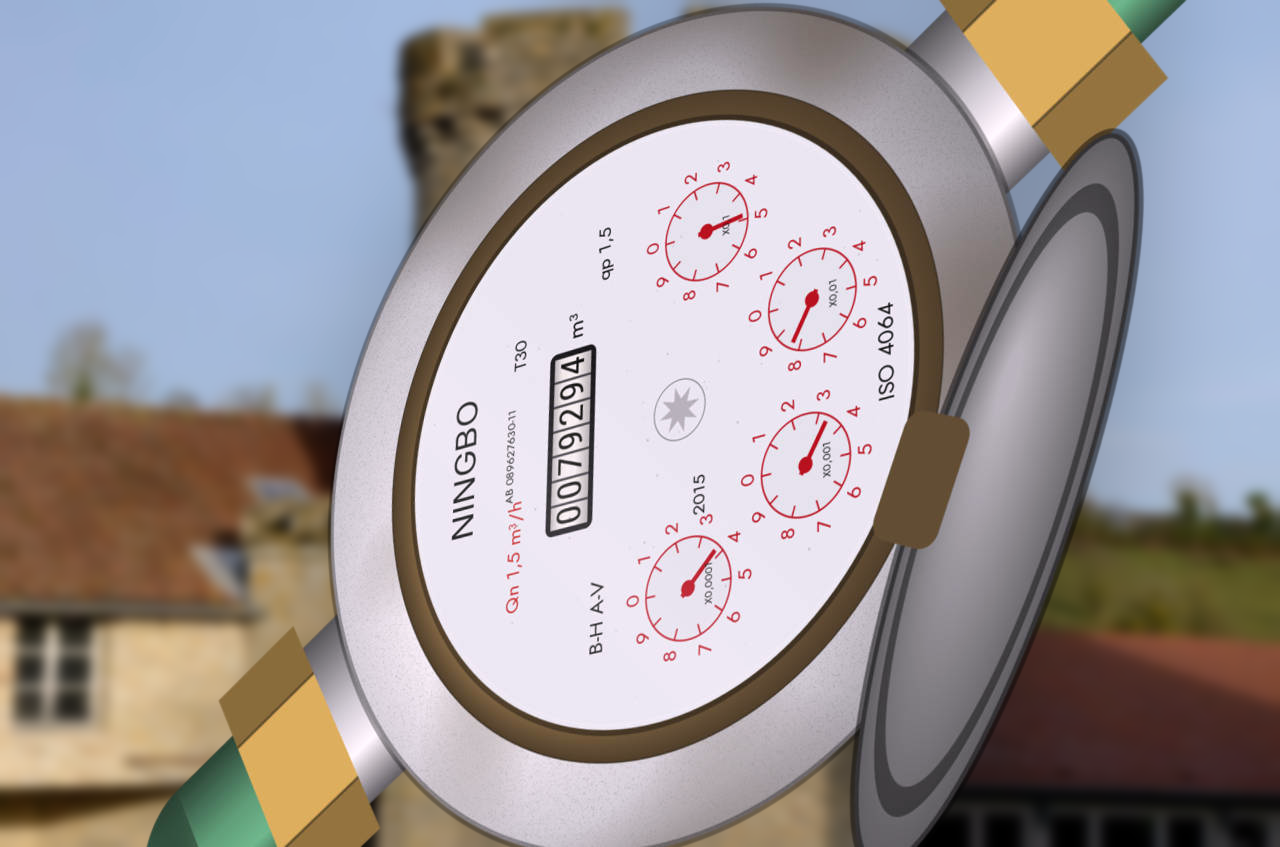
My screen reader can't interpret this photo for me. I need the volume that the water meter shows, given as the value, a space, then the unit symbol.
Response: 79294.4833 m³
